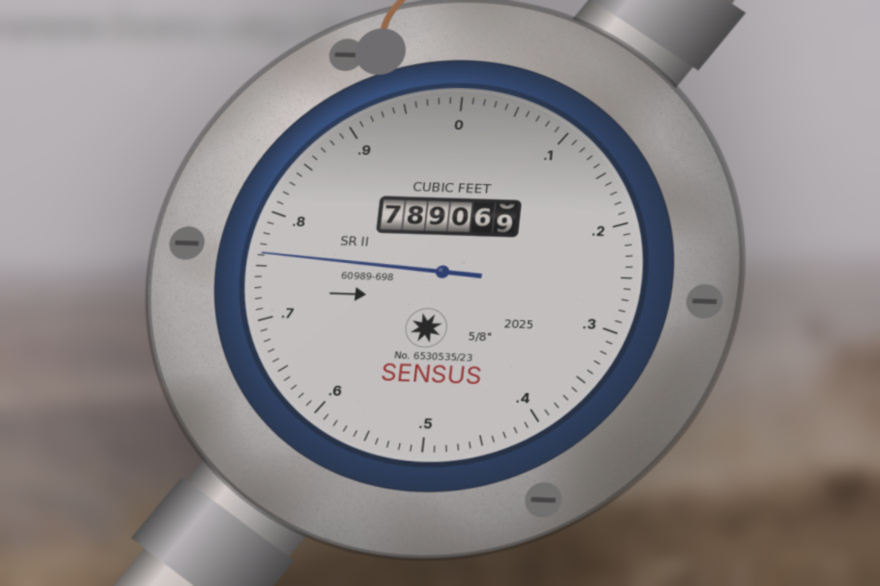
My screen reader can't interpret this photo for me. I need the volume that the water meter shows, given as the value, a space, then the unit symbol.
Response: 789068.76 ft³
